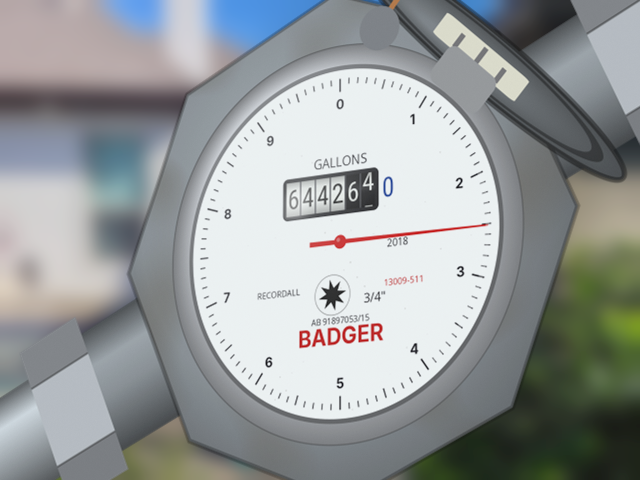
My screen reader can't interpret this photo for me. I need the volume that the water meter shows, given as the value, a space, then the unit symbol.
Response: 6442642.5 gal
